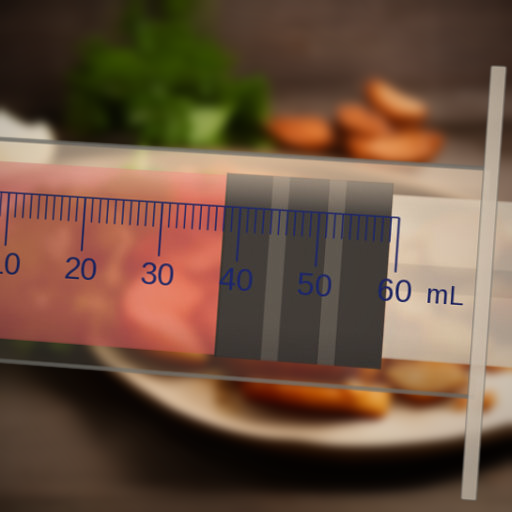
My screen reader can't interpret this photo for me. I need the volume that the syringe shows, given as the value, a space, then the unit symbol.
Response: 38 mL
